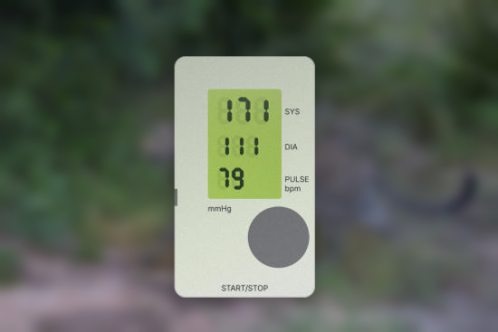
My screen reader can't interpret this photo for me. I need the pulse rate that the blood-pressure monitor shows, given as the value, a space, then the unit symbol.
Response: 79 bpm
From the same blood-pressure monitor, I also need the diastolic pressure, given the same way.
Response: 111 mmHg
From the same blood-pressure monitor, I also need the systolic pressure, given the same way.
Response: 171 mmHg
